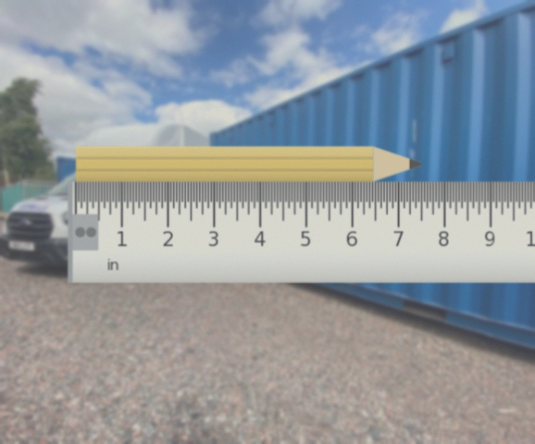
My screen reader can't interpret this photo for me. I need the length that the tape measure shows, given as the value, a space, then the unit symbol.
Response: 7.5 in
